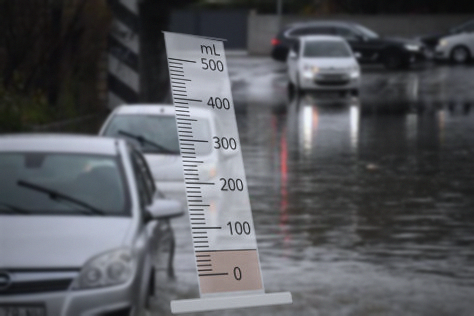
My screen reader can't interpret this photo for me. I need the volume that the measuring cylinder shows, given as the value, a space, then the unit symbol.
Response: 50 mL
